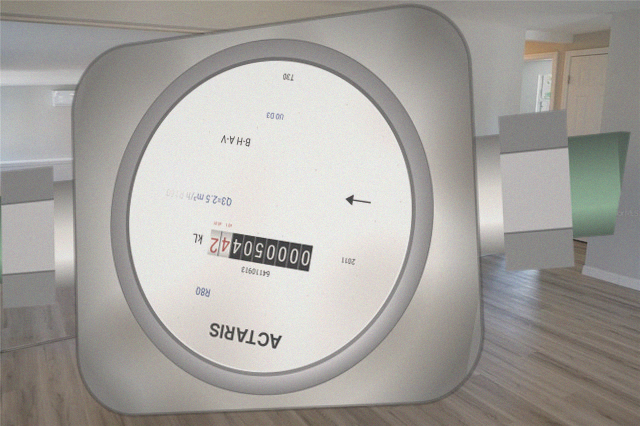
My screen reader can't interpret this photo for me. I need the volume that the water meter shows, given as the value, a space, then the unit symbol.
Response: 504.42 kL
